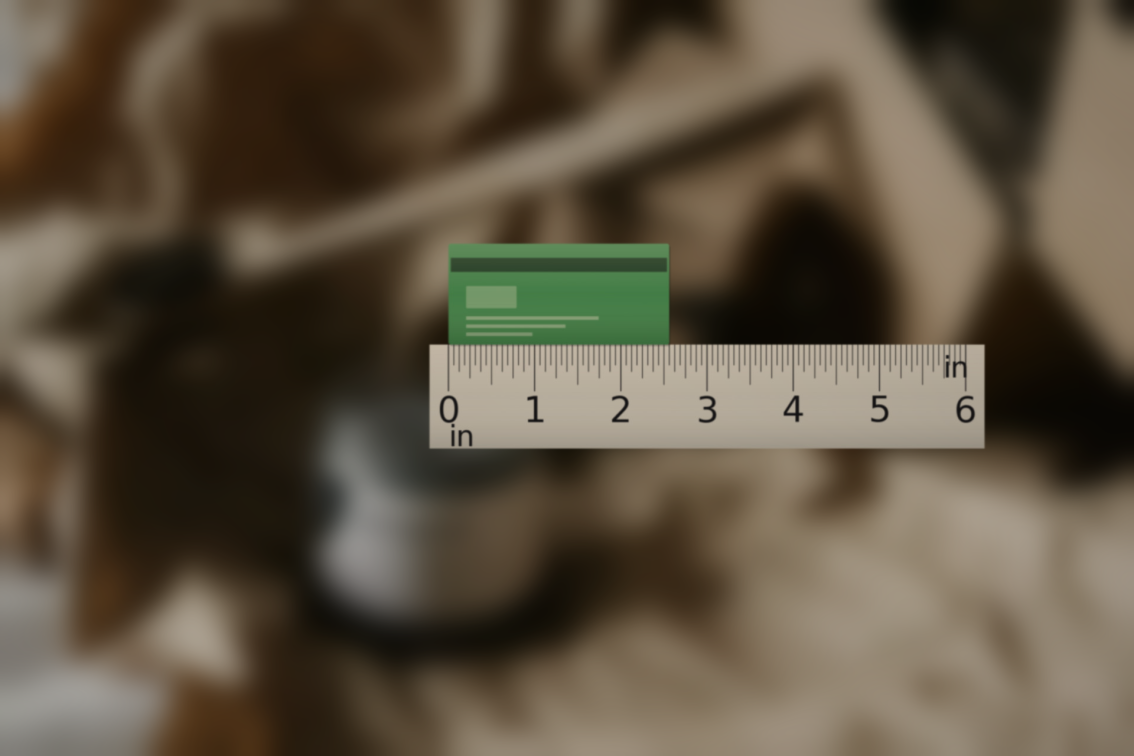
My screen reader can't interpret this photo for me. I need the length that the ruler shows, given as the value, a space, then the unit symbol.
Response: 2.5625 in
